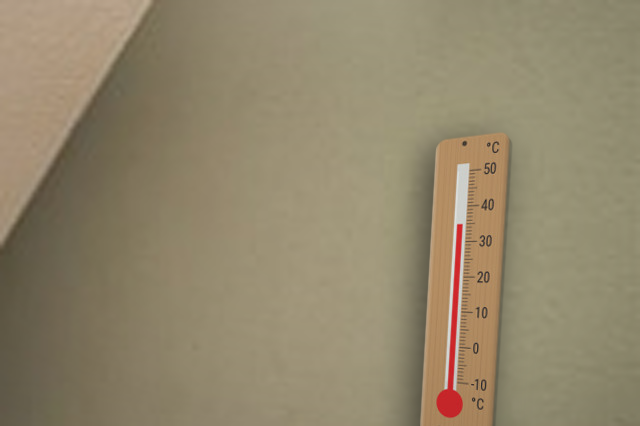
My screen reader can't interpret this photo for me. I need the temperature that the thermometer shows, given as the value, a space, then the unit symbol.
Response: 35 °C
